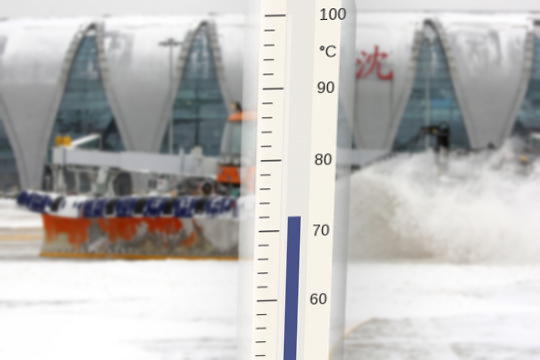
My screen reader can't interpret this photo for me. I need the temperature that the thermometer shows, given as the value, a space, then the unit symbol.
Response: 72 °C
